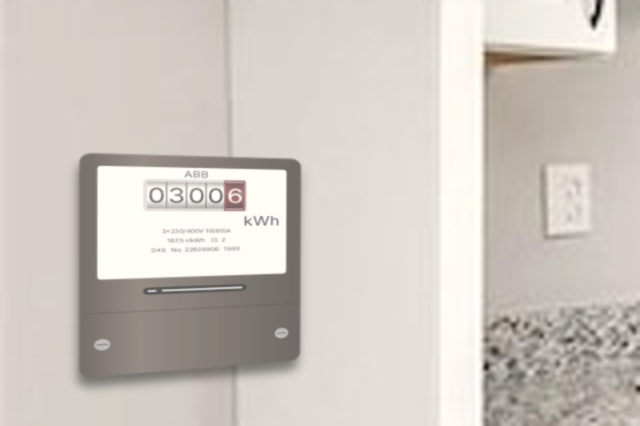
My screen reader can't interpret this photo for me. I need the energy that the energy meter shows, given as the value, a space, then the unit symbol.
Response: 300.6 kWh
